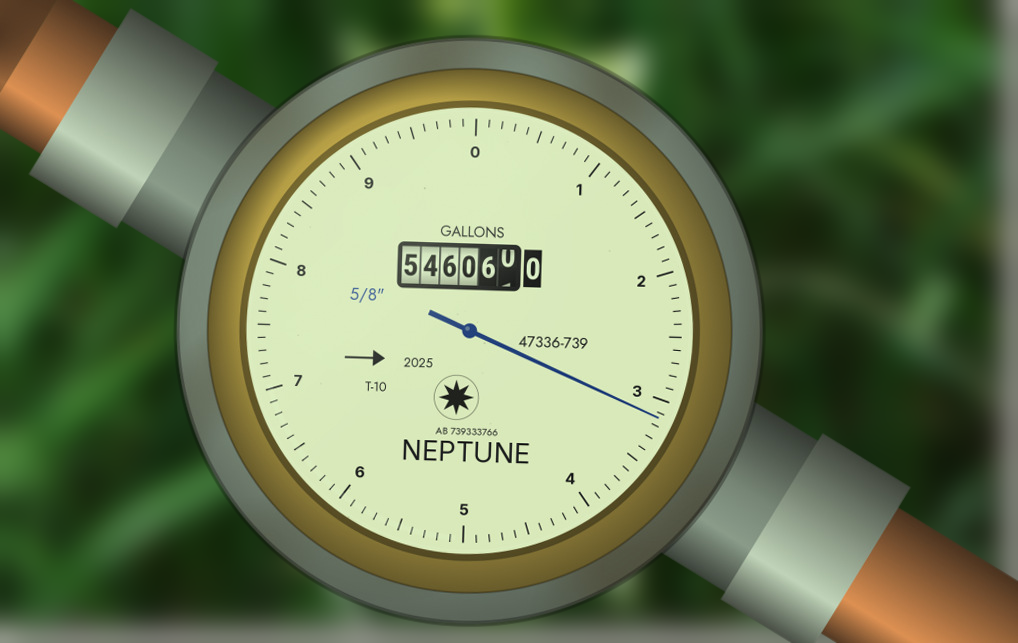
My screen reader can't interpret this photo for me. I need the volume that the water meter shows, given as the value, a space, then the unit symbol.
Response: 5460603.1 gal
